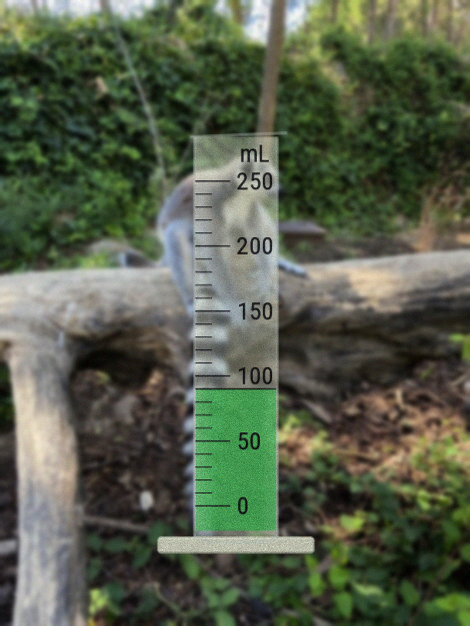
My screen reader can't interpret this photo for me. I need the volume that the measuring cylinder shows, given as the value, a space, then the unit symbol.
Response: 90 mL
